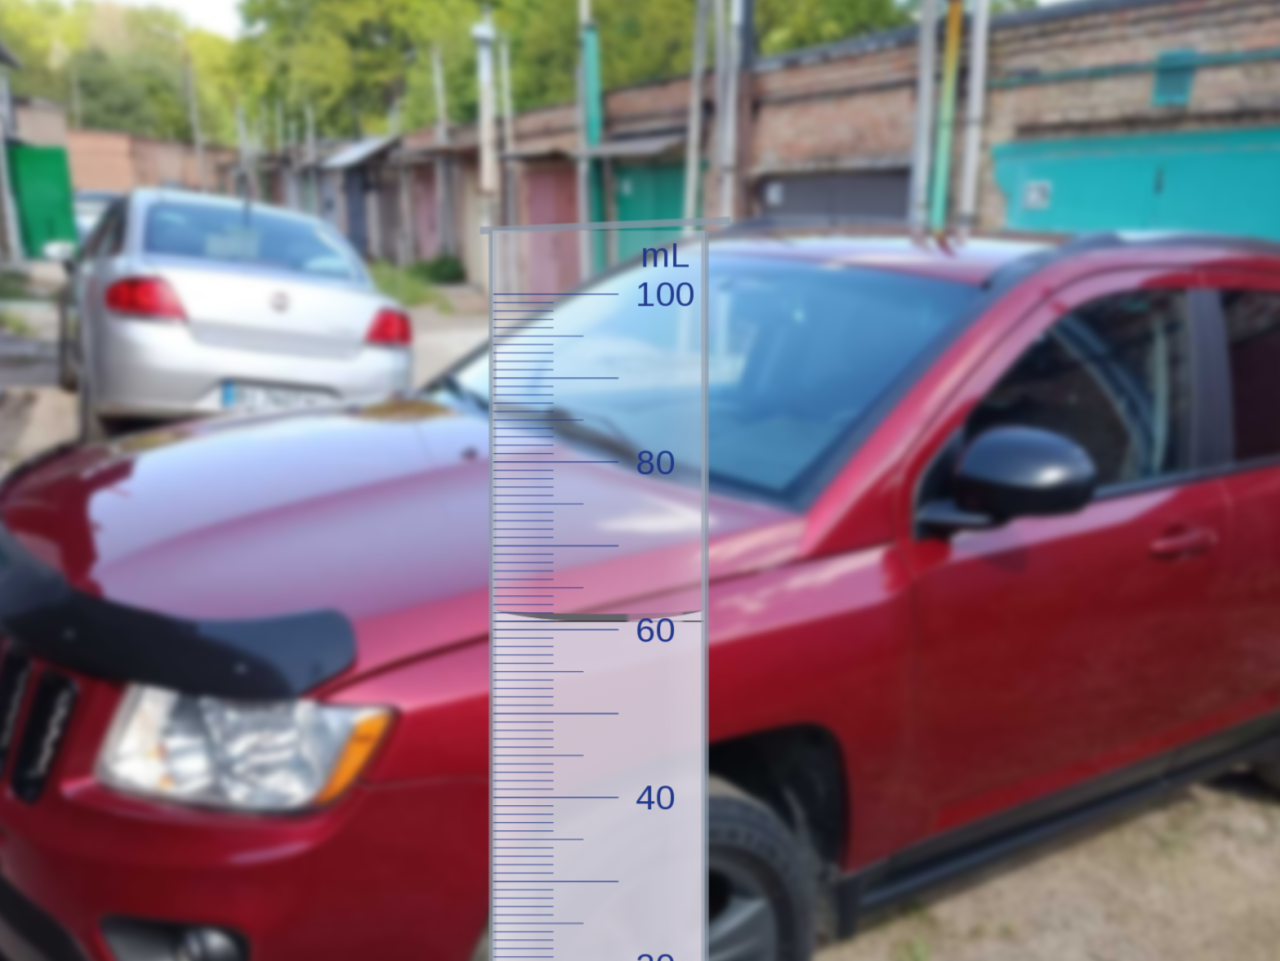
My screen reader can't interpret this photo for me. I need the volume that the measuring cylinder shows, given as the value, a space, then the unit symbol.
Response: 61 mL
